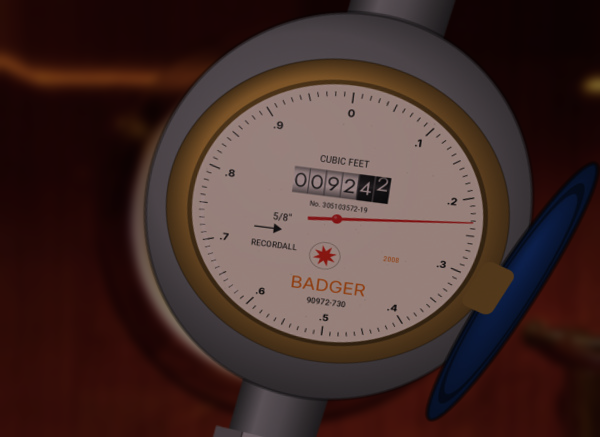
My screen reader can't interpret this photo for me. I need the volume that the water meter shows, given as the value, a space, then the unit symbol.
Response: 9242.23 ft³
